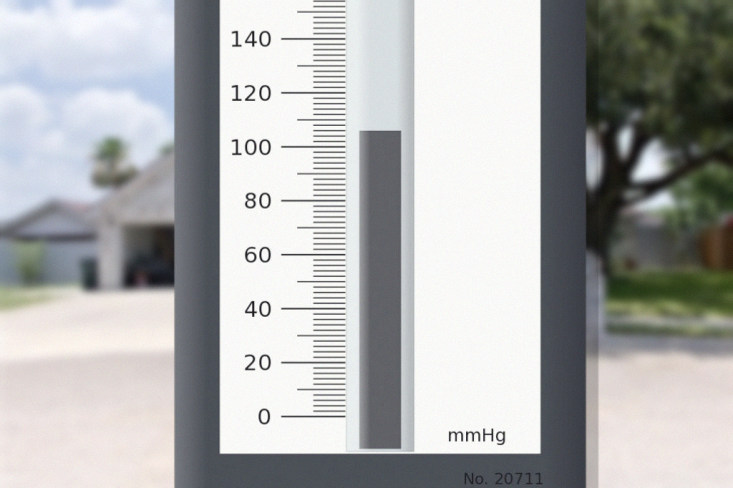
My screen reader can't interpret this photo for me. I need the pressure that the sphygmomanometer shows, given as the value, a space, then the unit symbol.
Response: 106 mmHg
